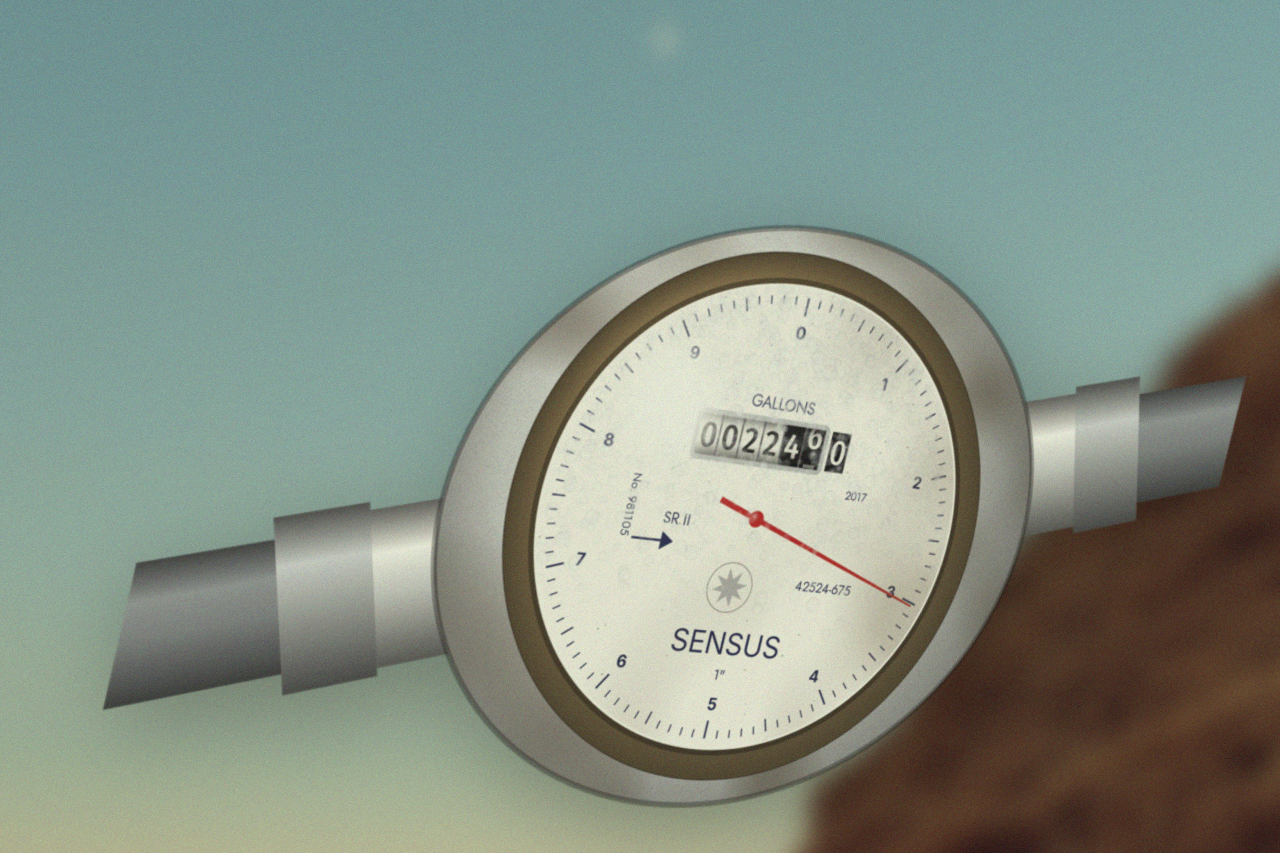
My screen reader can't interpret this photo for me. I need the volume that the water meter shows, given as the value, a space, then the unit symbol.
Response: 22463.0 gal
